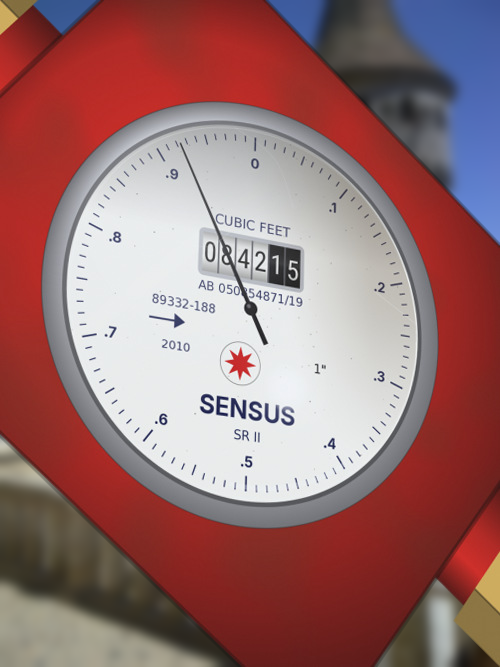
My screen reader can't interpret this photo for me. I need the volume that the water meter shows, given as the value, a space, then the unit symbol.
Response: 84214.92 ft³
